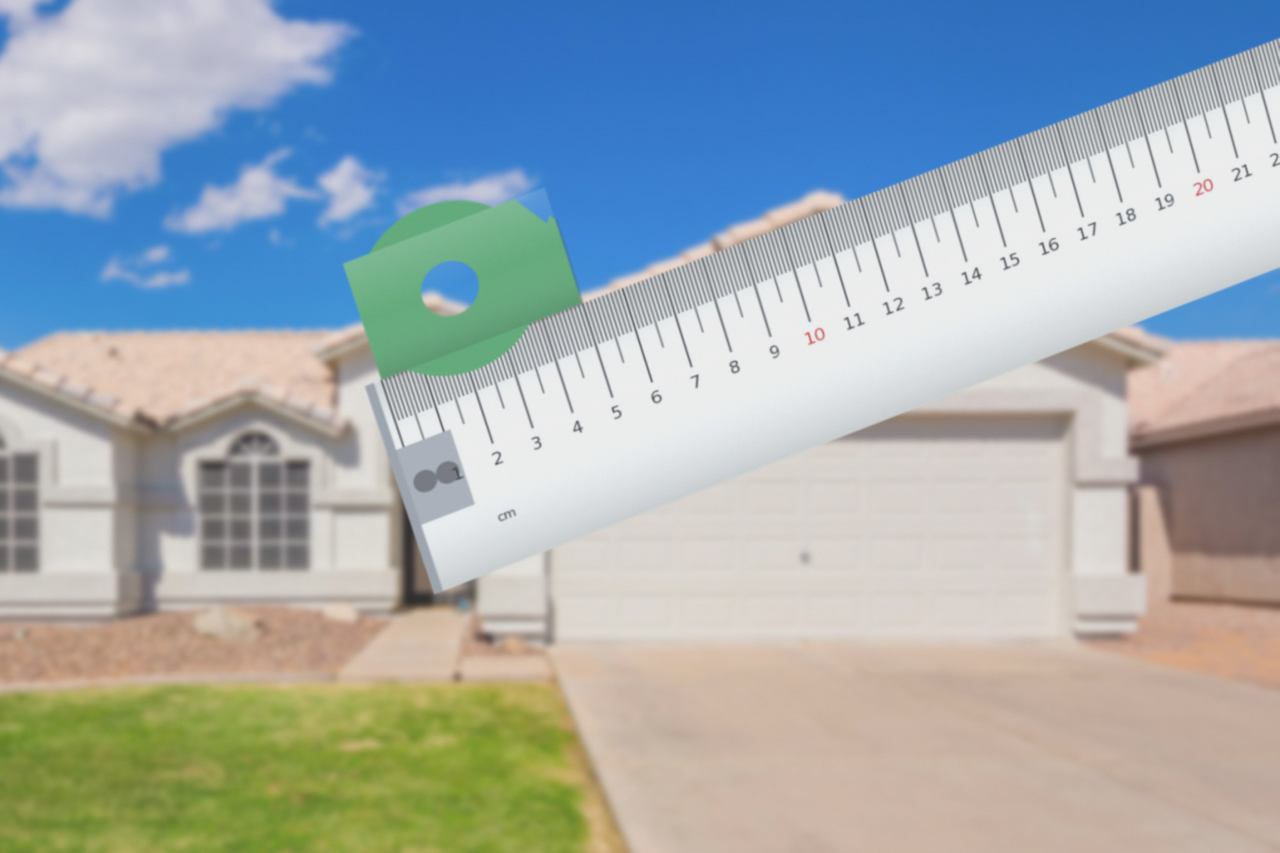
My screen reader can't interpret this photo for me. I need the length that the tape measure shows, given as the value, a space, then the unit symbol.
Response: 5 cm
